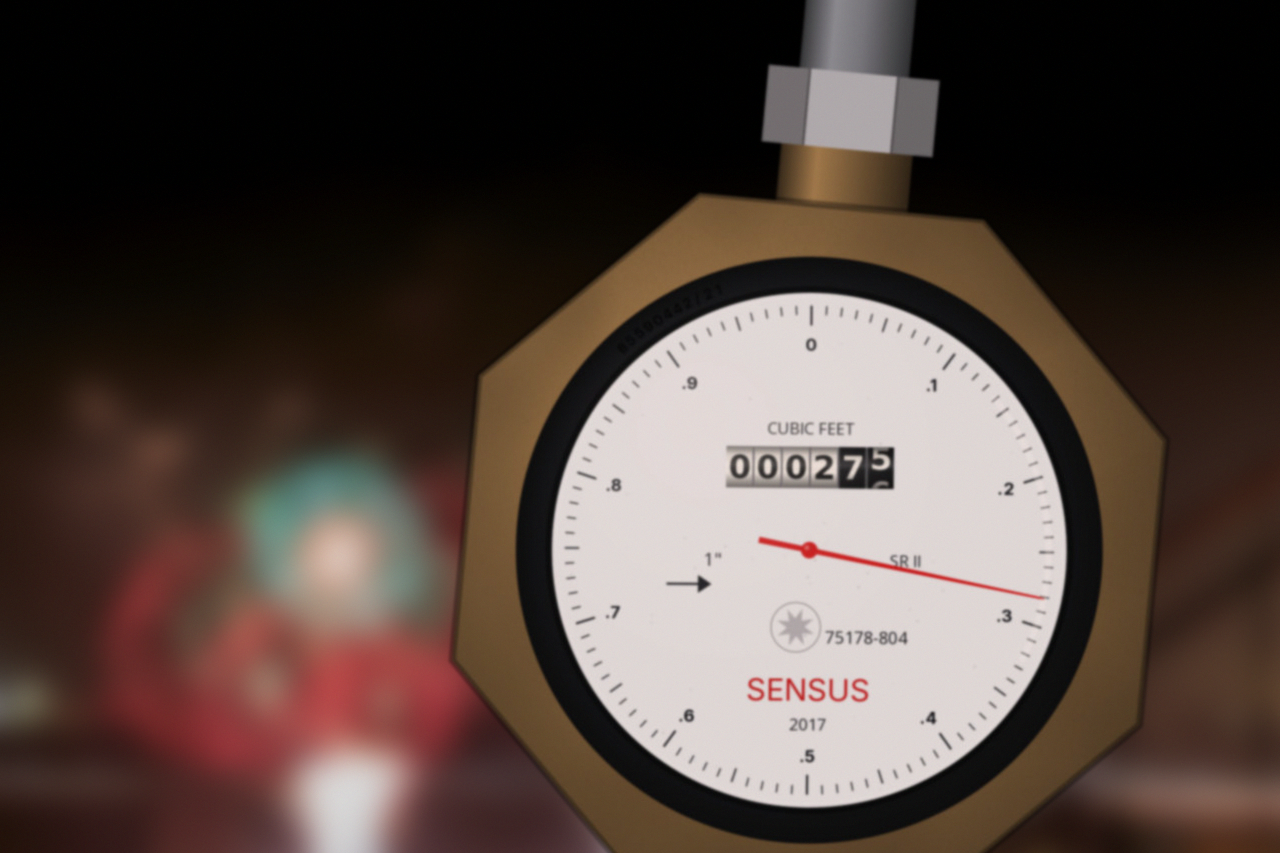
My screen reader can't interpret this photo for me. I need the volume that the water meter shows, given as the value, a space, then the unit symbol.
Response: 275.28 ft³
